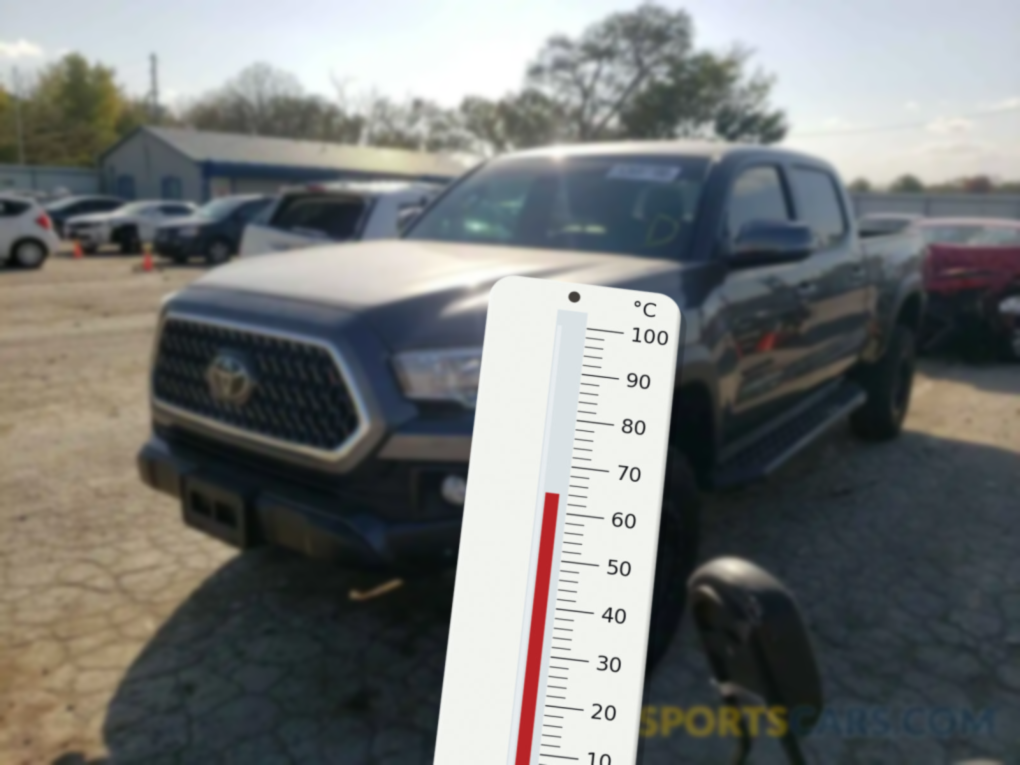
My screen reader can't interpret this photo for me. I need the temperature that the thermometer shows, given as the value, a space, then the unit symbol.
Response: 64 °C
